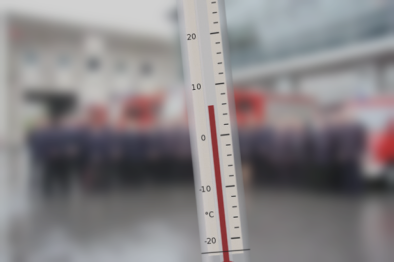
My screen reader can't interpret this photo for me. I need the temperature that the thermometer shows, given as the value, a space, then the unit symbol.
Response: 6 °C
